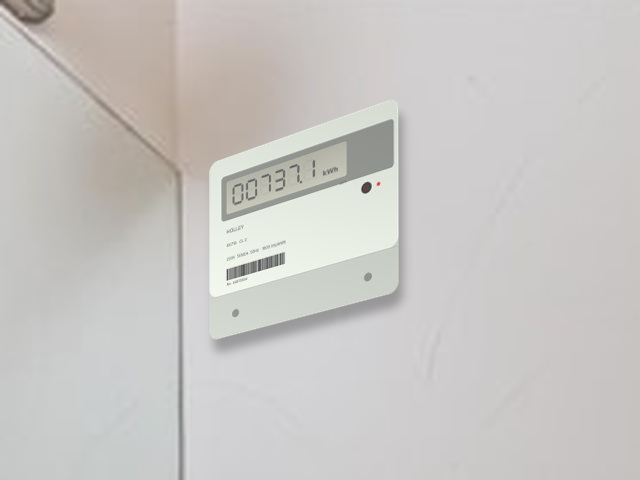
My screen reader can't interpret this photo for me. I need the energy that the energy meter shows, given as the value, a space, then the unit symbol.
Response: 737.1 kWh
